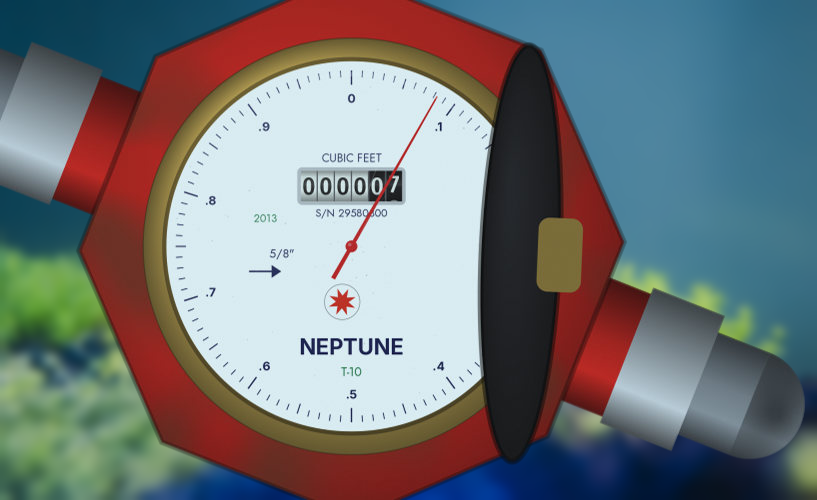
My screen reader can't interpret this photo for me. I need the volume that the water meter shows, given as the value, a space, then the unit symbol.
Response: 7.08 ft³
